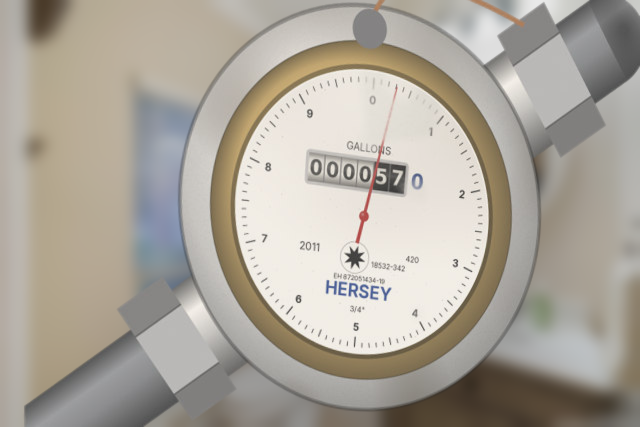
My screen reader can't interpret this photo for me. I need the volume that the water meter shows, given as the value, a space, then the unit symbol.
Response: 570.3 gal
